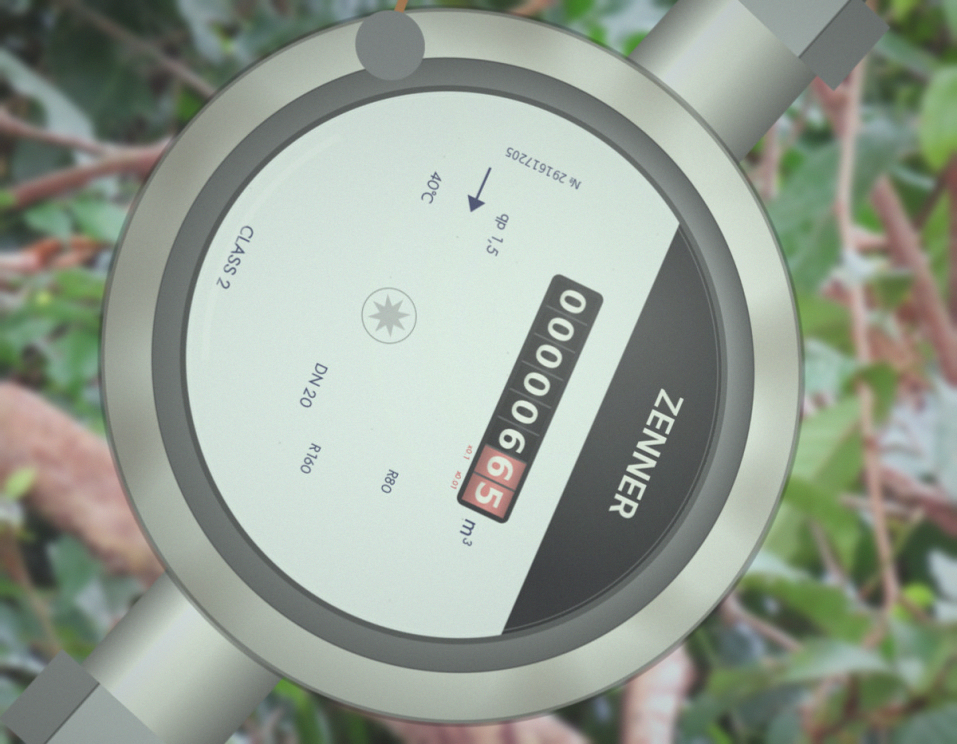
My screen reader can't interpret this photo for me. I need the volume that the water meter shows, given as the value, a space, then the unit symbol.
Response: 6.65 m³
